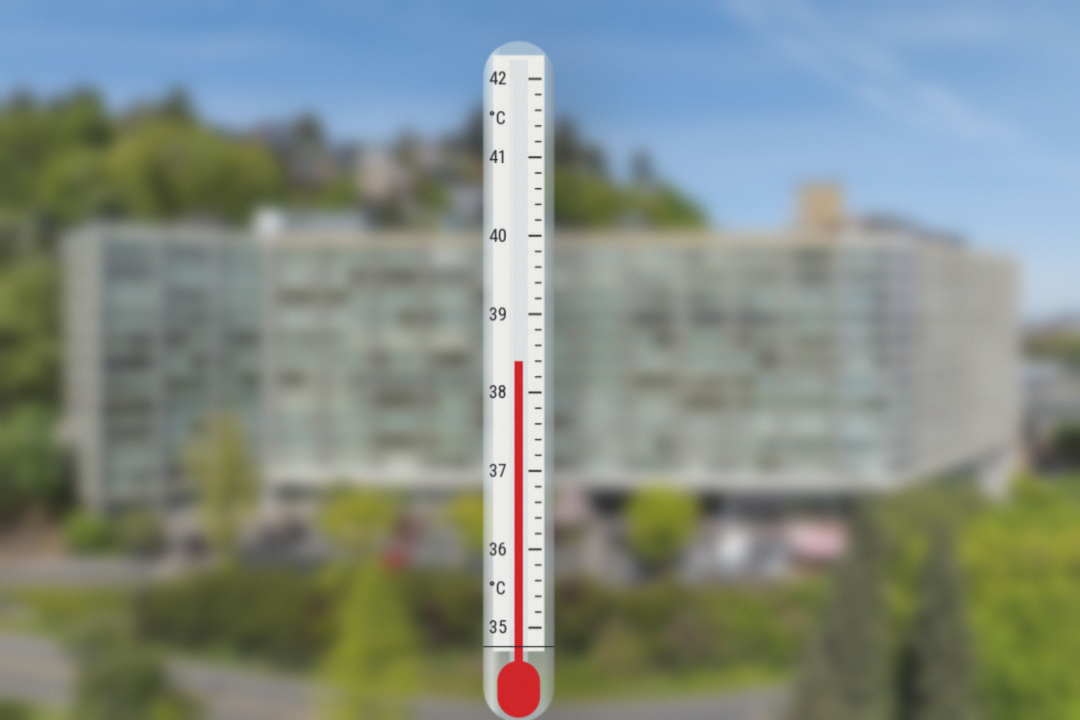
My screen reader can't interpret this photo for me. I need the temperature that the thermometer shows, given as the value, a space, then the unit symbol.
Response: 38.4 °C
